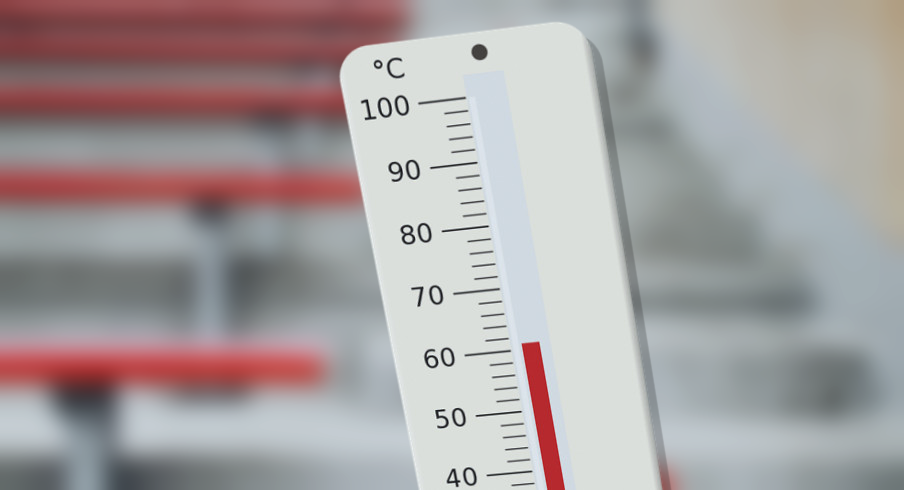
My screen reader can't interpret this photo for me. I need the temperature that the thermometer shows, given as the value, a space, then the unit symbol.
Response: 61 °C
